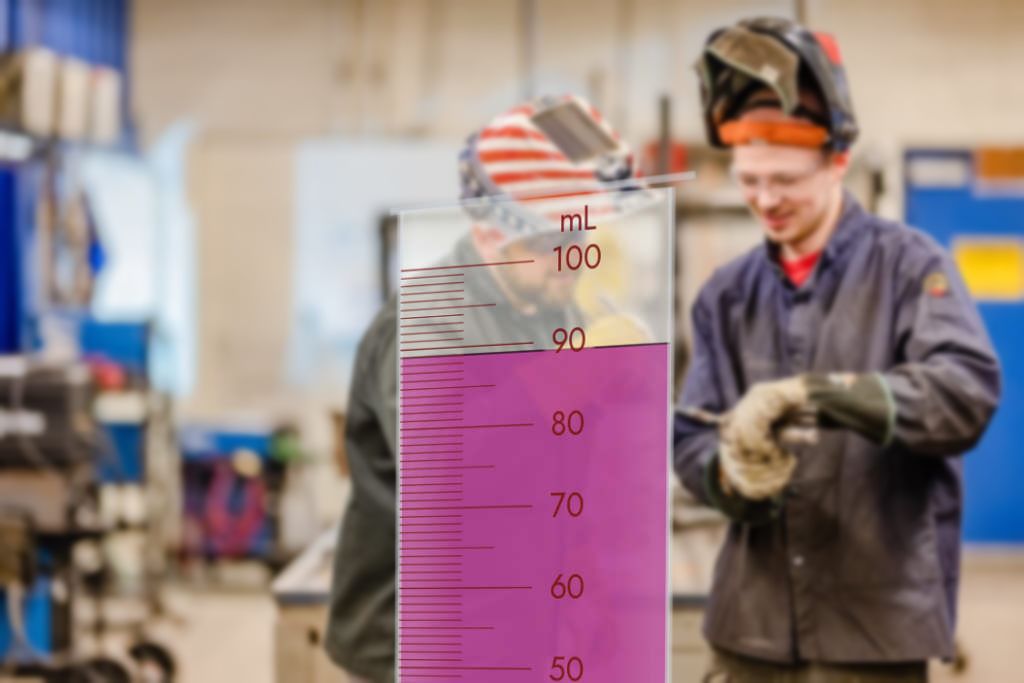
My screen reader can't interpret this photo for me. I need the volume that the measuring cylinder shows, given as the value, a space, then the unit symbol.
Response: 89 mL
